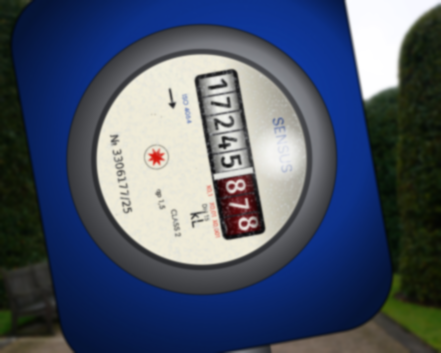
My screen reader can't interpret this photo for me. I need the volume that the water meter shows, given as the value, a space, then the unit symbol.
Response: 17245.878 kL
